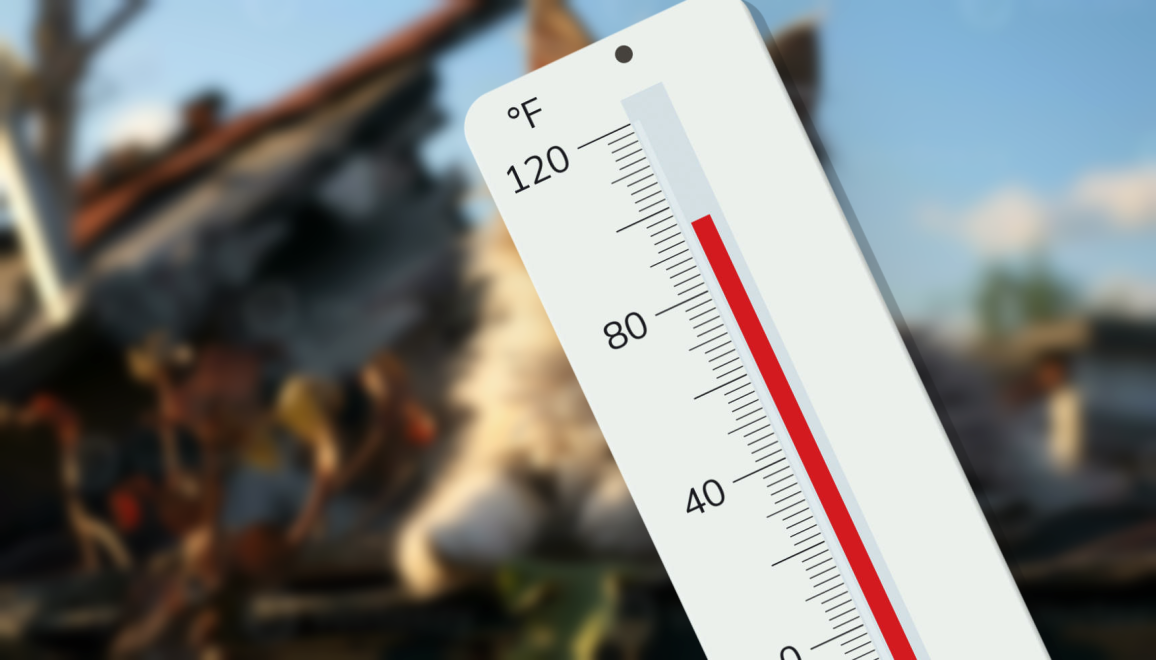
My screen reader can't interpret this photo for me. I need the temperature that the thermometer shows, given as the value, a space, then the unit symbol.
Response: 95 °F
